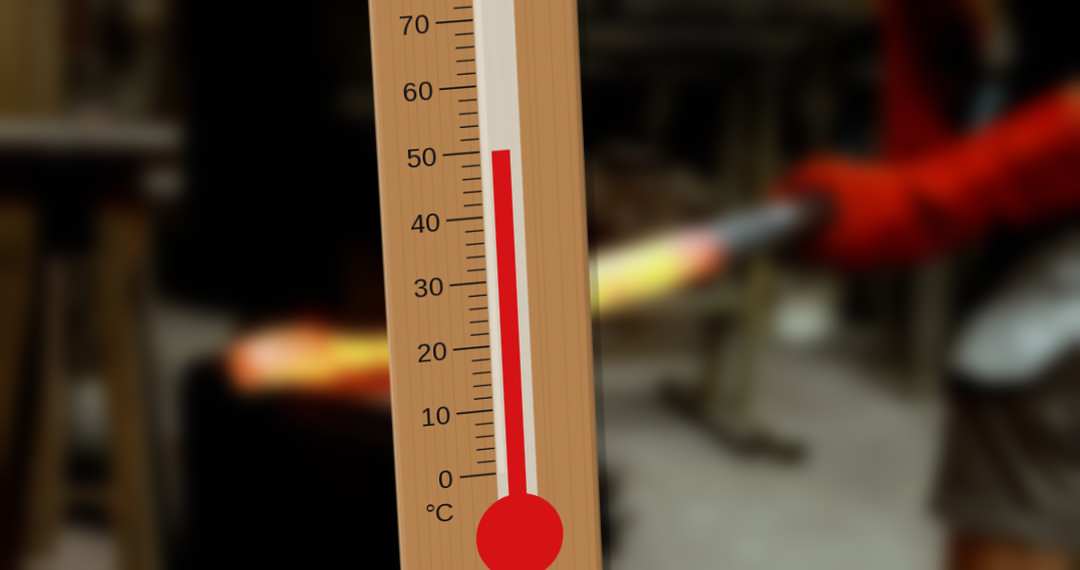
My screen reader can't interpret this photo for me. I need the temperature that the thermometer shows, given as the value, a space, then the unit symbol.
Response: 50 °C
